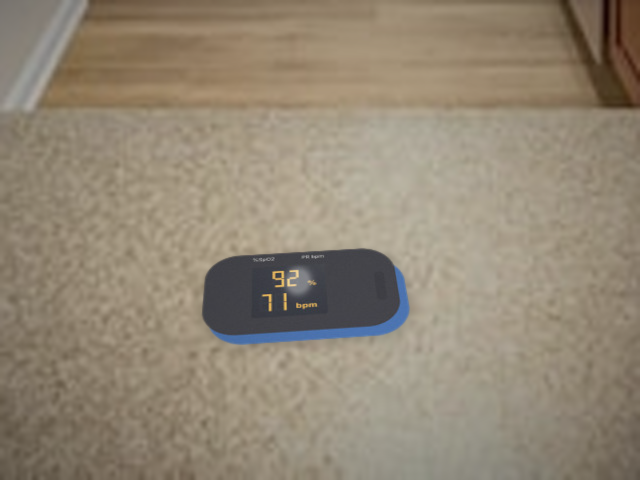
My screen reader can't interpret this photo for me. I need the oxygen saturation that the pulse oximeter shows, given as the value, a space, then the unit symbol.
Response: 92 %
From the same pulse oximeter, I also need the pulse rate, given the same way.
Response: 71 bpm
